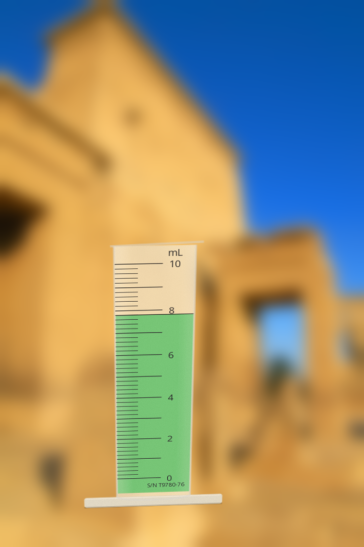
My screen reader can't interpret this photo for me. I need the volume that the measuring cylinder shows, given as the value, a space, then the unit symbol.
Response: 7.8 mL
